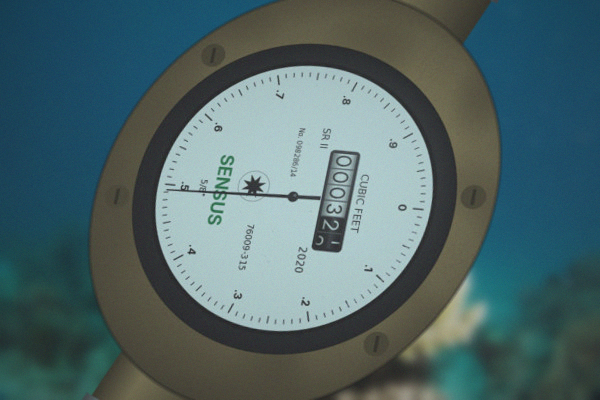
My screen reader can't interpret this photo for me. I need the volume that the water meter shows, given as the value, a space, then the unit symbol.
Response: 321.49 ft³
